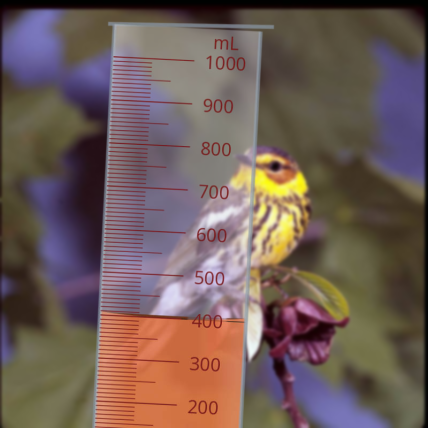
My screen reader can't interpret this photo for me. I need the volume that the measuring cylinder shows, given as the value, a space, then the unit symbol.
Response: 400 mL
